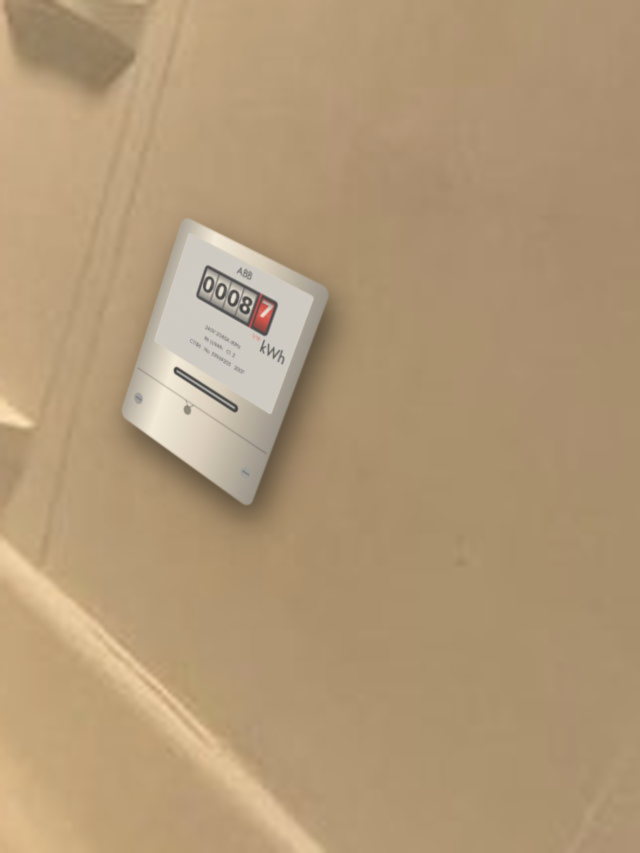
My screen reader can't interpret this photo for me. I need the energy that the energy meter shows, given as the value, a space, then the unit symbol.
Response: 8.7 kWh
